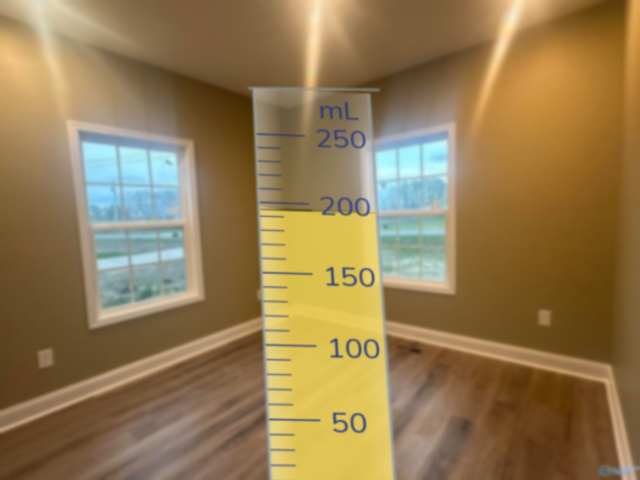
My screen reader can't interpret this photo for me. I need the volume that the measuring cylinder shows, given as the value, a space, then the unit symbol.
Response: 195 mL
